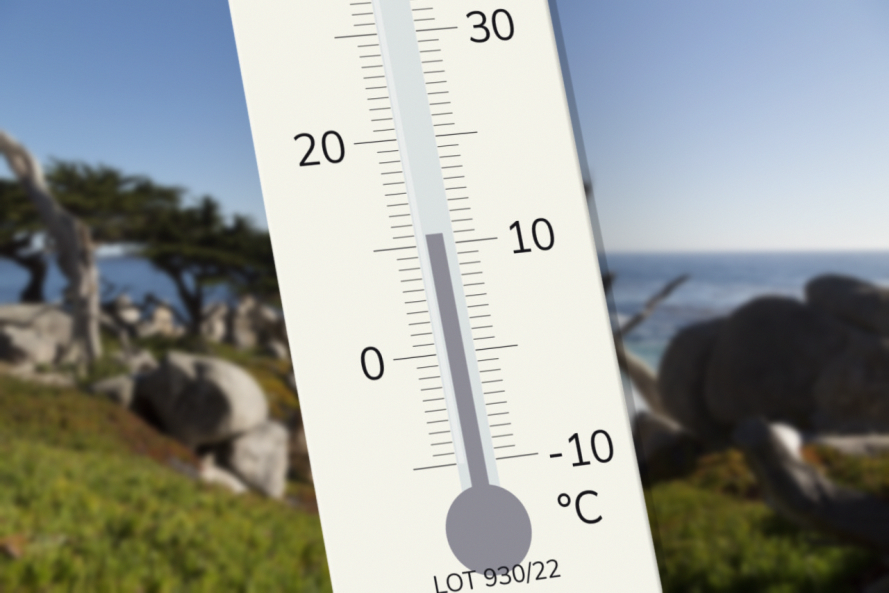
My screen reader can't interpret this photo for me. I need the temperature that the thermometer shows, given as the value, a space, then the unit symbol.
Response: 11 °C
